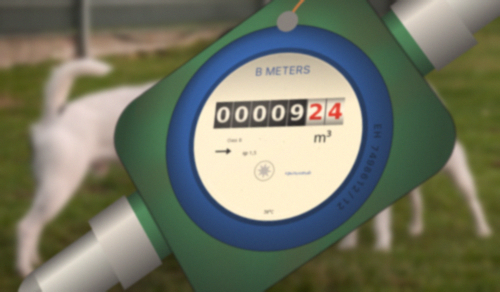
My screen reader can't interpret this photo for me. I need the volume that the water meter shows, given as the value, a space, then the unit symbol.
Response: 9.24 m³
